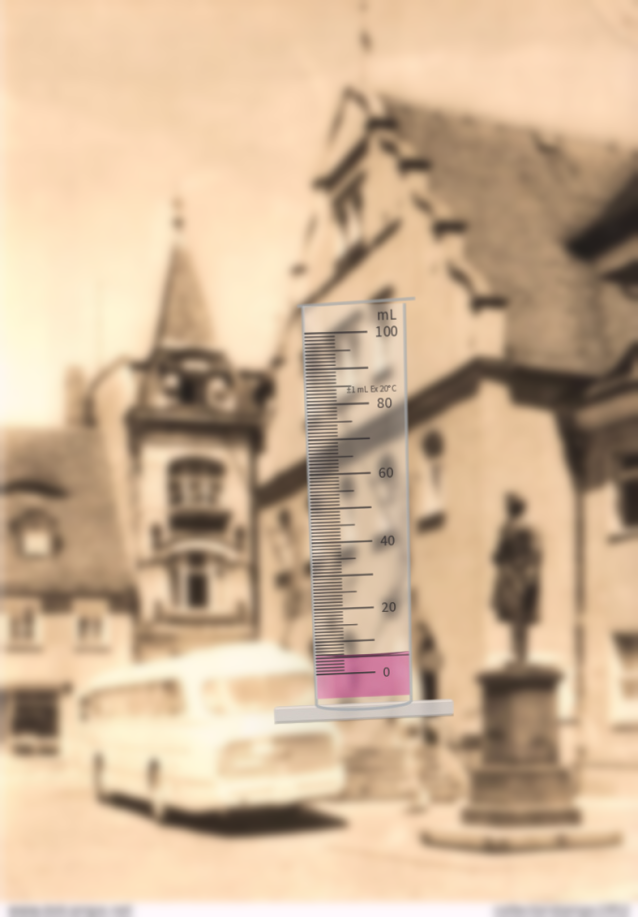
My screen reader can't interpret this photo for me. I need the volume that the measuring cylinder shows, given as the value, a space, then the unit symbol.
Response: 5 mL
